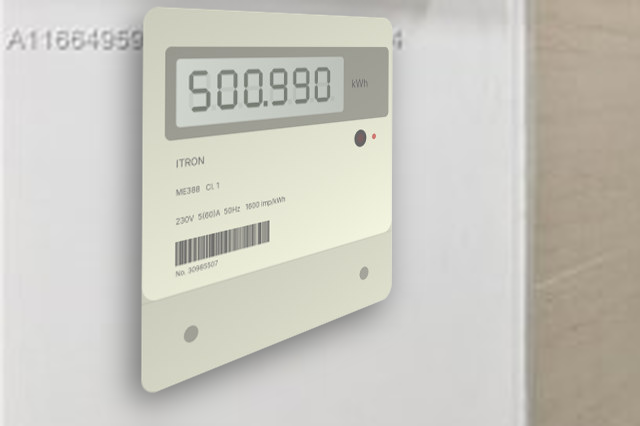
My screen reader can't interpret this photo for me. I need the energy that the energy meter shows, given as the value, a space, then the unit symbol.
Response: 500.990 kWh
